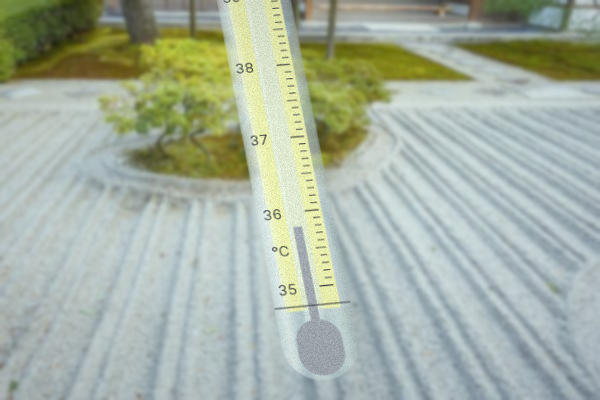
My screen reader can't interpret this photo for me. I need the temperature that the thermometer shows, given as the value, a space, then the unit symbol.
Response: 35.8 °C
